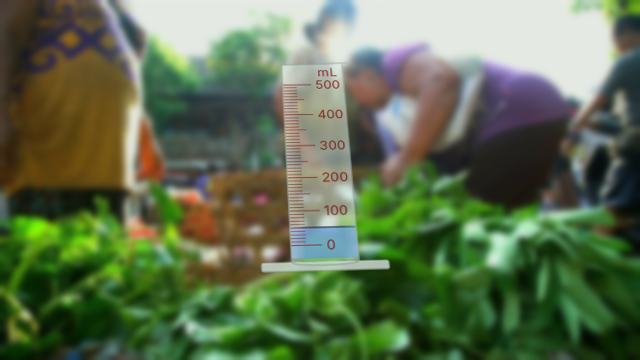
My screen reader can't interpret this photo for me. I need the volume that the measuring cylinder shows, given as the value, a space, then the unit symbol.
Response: 50 mL
